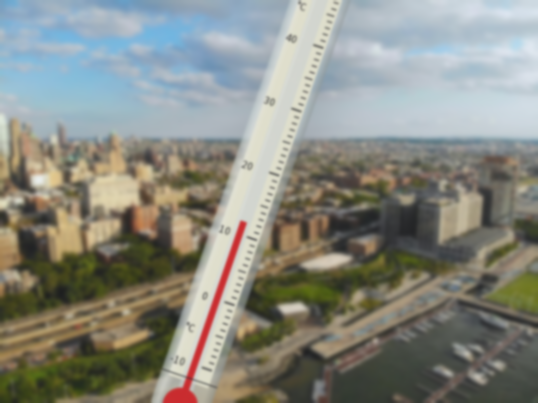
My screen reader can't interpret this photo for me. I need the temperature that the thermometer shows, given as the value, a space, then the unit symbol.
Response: 12 °C
